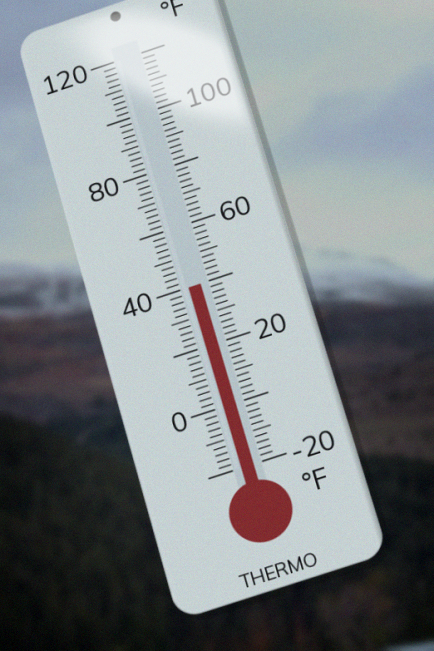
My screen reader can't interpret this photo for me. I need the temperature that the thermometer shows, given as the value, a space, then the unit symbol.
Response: 40 °F
